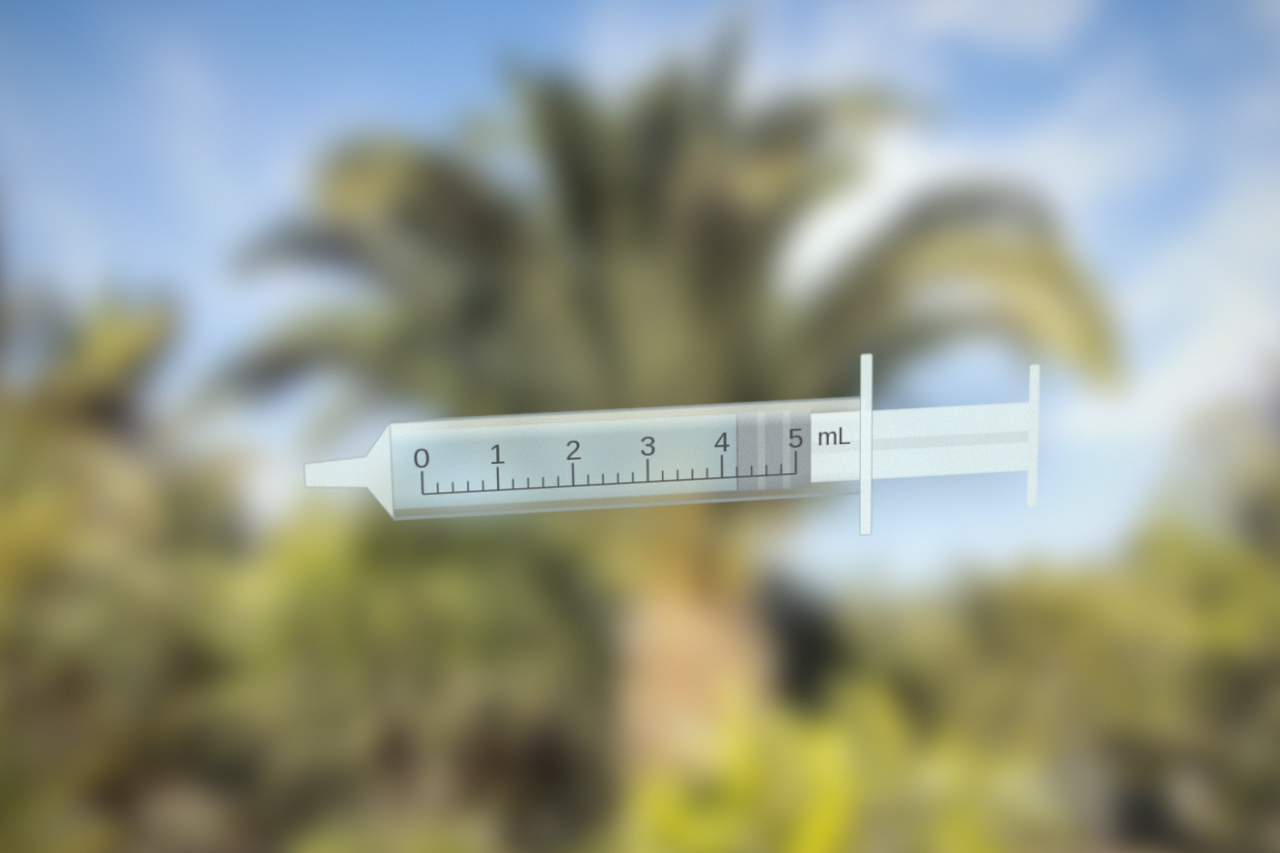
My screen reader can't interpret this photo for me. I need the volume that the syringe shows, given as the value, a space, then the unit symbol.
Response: 4.2 mL
